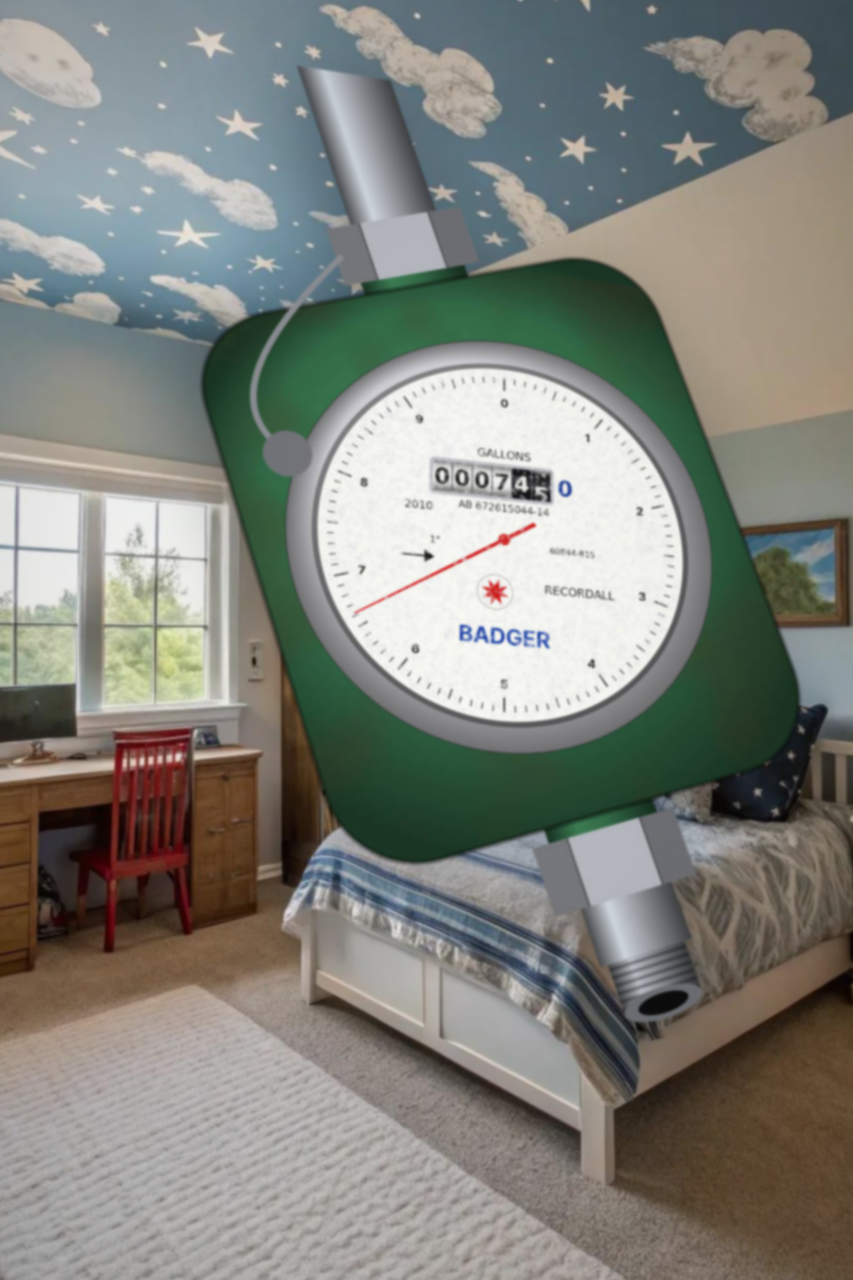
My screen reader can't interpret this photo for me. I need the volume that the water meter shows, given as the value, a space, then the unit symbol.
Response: 7446.6 gal
